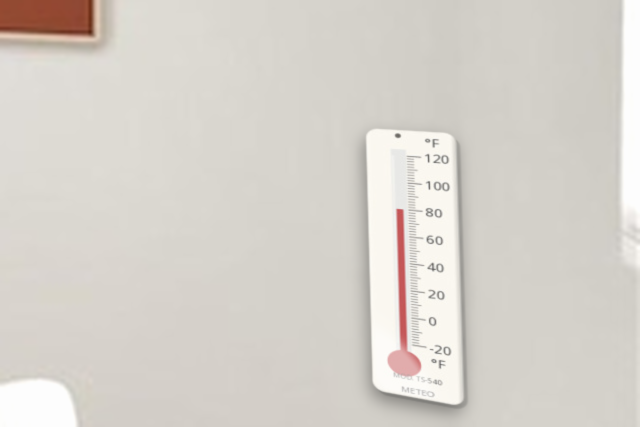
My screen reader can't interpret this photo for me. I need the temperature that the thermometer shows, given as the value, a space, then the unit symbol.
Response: 80 °F
